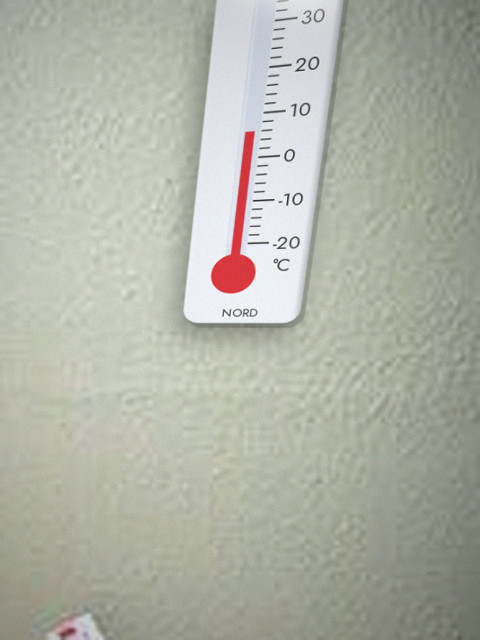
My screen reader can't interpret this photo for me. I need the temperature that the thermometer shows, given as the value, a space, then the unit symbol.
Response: 6 °C
